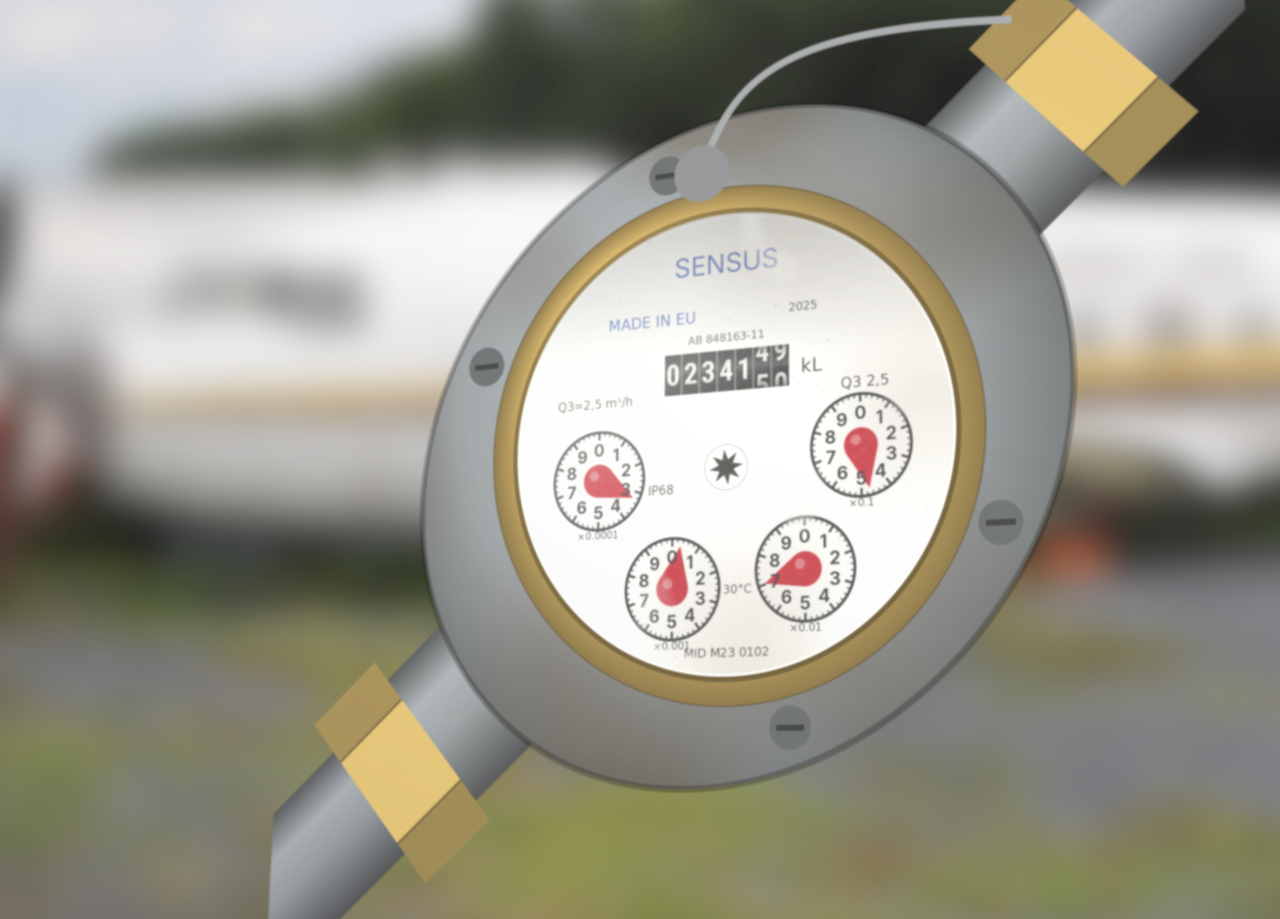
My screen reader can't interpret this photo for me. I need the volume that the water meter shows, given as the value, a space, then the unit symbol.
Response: 234149.4703 kL
